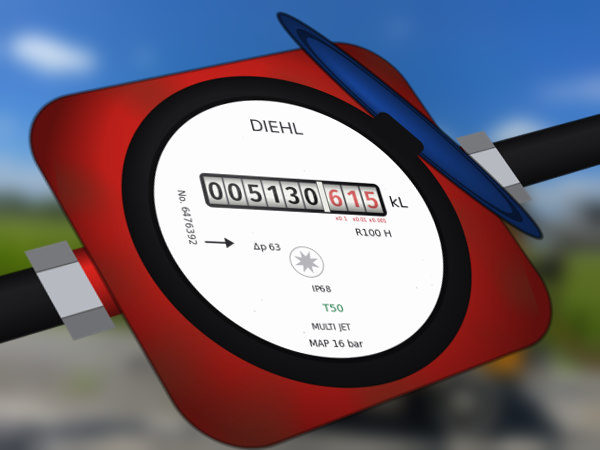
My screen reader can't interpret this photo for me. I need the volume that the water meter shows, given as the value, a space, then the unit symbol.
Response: 5130.615 kL
